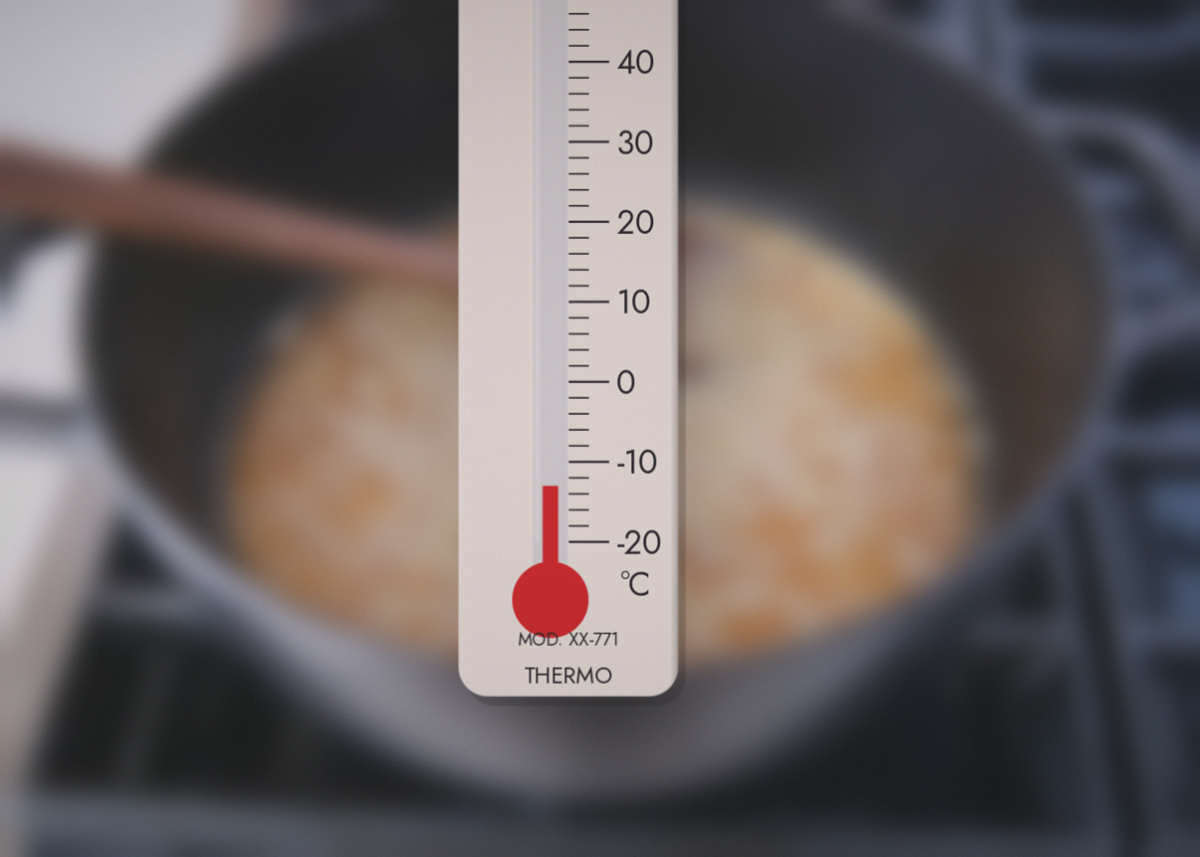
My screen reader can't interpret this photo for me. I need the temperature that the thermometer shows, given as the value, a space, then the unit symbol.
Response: -13 °C
